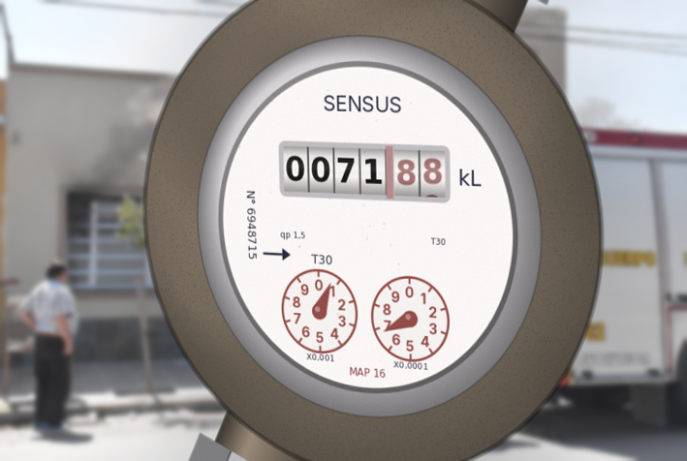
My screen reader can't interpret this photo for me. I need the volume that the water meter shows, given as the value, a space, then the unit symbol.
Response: 71.8806 kL
